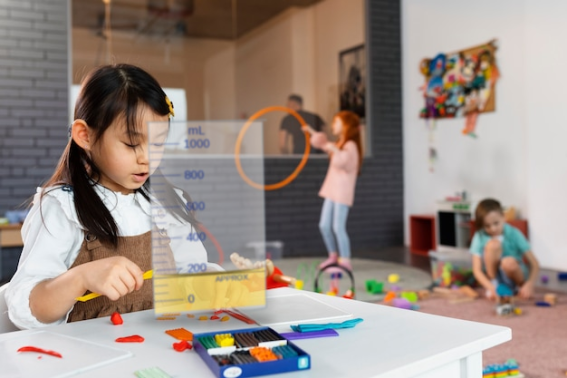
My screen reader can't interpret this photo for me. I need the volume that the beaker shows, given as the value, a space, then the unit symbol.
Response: 150 mL
